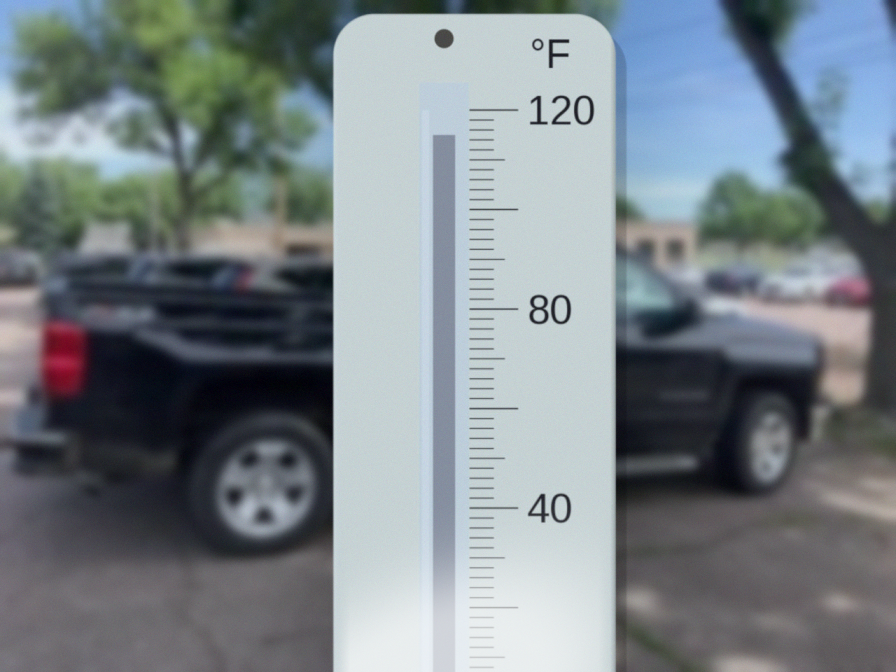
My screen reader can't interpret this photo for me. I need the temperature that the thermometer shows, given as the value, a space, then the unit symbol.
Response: 115 °F
